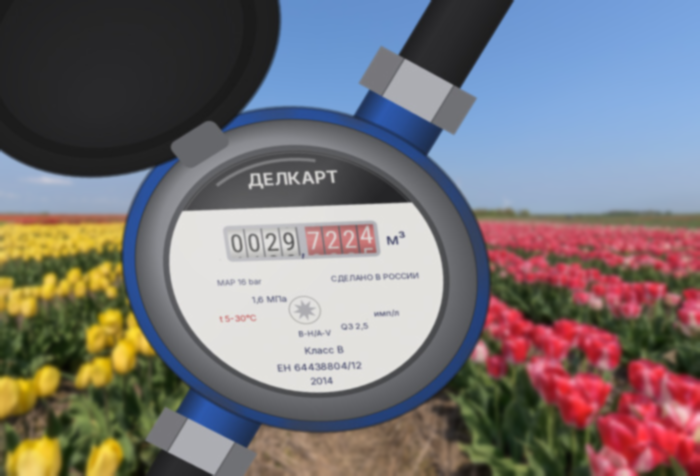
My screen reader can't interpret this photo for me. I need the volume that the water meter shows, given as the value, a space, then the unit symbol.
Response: 29.7224 m³
